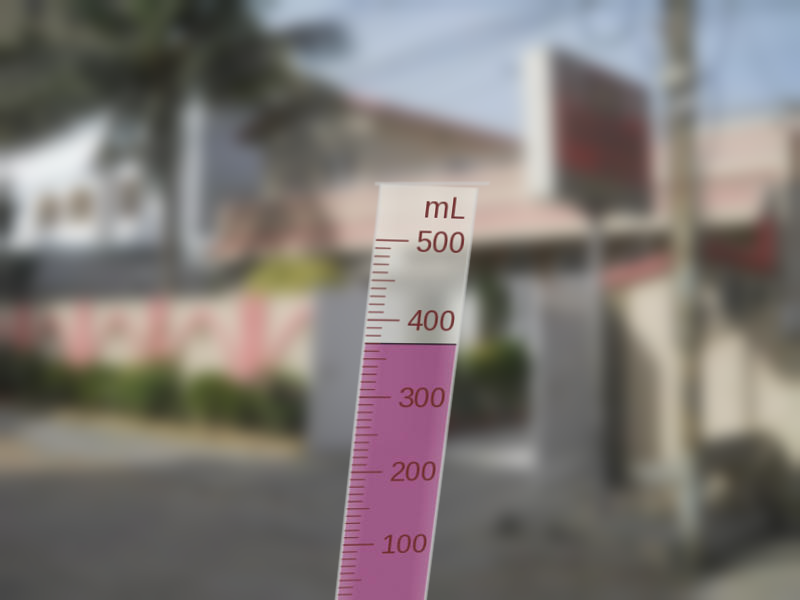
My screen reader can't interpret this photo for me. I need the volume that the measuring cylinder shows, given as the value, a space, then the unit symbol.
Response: 370 mL
